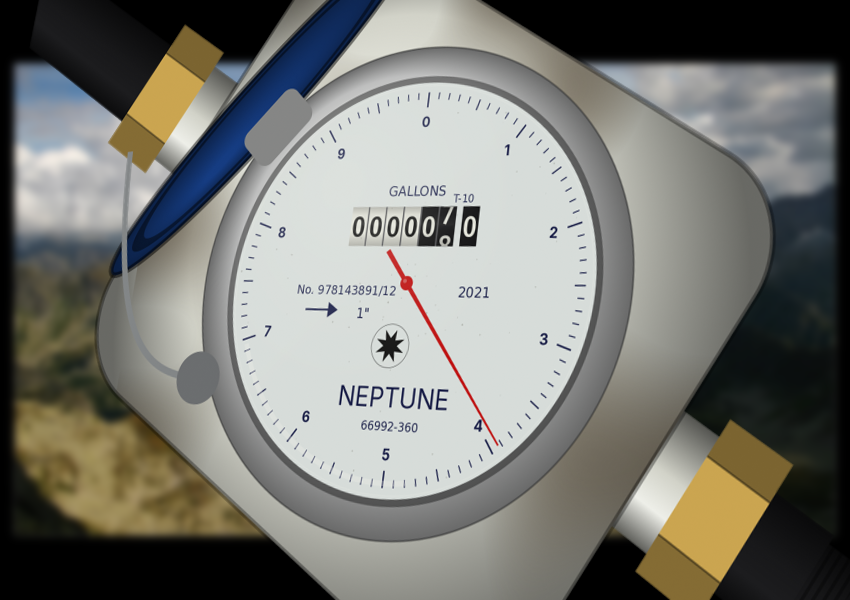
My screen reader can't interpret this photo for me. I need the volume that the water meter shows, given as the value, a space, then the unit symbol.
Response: 73.9 gal
